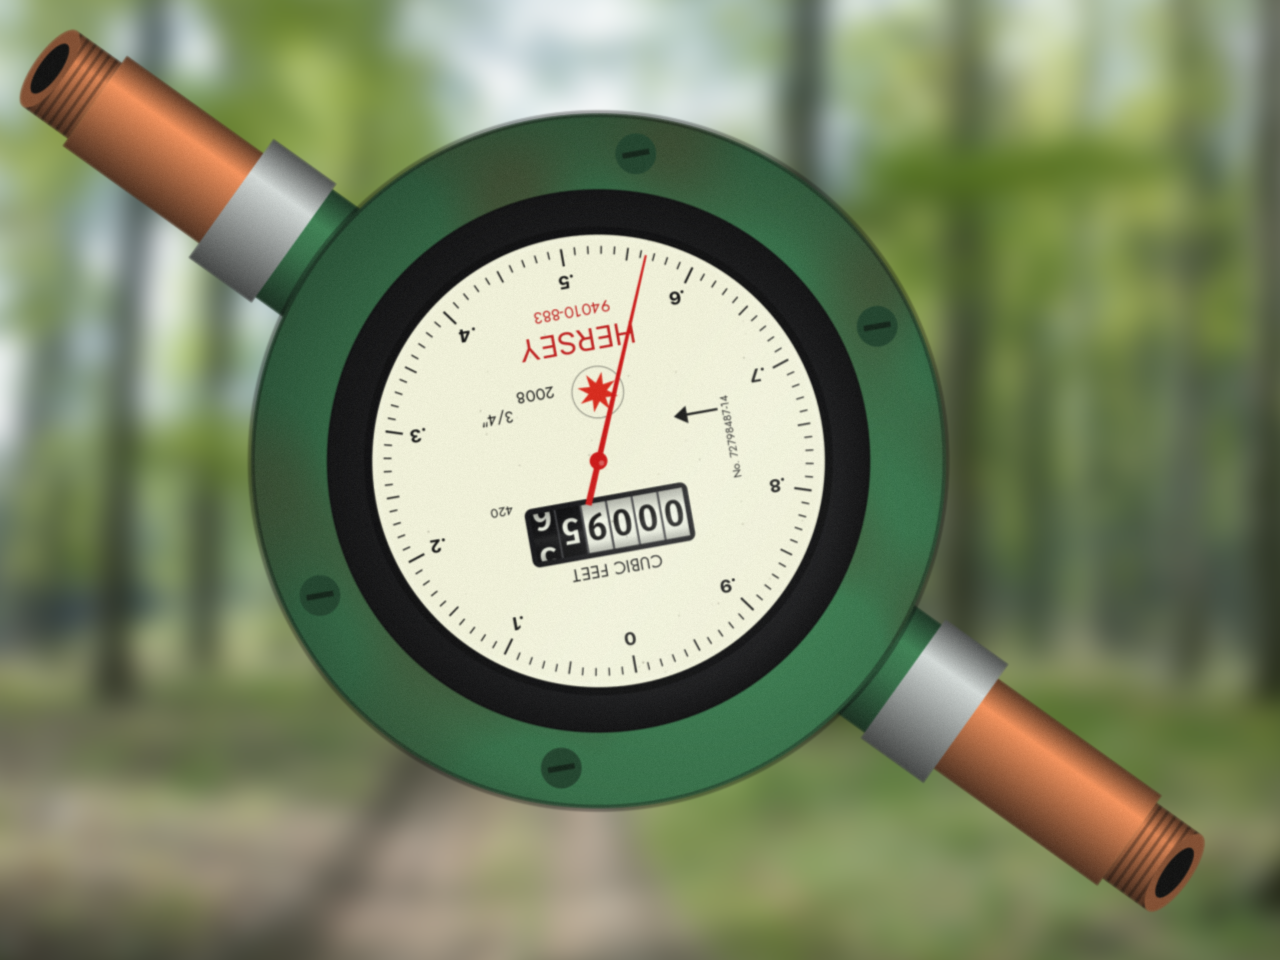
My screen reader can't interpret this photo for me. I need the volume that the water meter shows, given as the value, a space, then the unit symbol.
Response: 955.56 ft³
